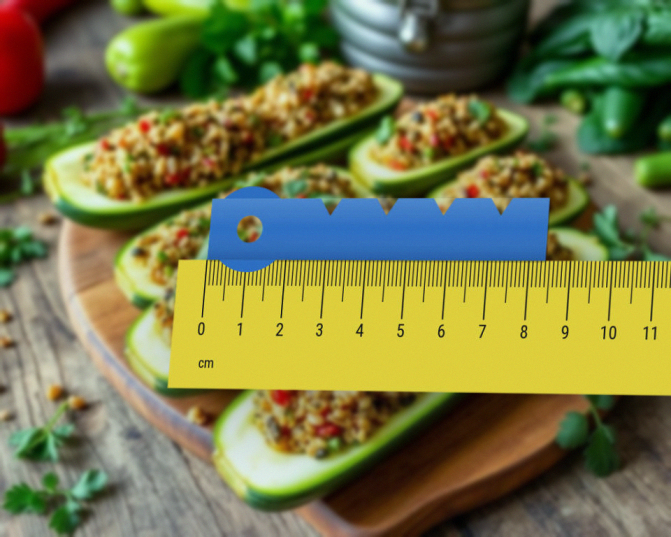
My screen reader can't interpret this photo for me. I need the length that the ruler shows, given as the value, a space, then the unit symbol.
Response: 8.4 cm
